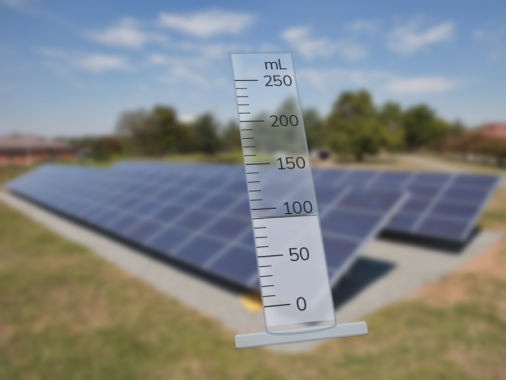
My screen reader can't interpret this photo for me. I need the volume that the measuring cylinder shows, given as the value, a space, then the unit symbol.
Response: 90 mL
